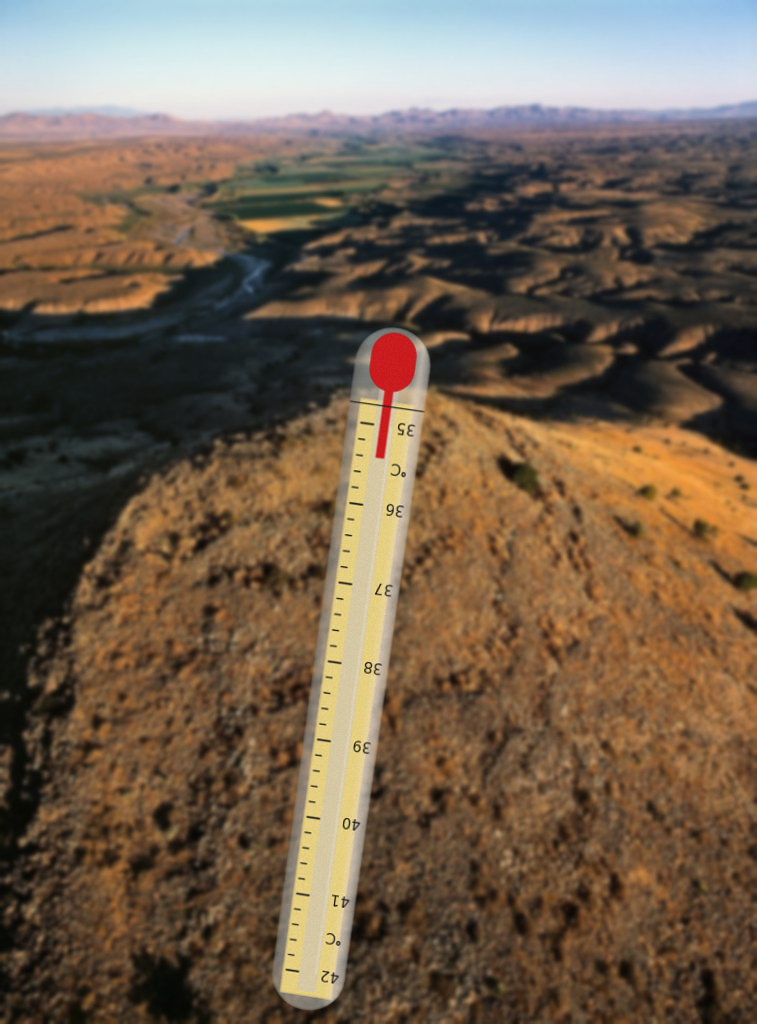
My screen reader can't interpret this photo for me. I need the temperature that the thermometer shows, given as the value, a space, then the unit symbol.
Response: 35.4 °C
